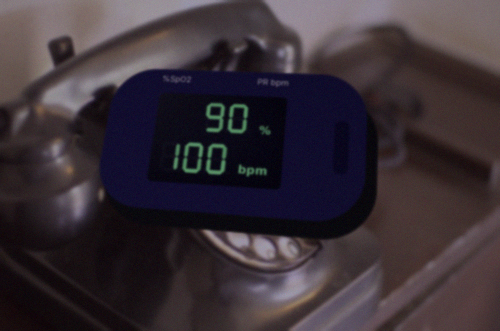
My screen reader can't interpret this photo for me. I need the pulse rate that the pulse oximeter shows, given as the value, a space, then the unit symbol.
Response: 100 bpm
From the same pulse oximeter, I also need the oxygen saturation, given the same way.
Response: 90 %
